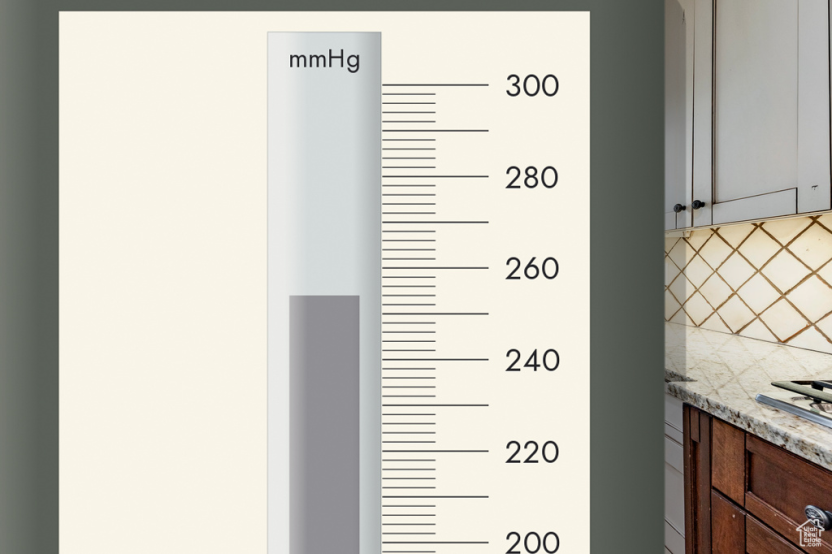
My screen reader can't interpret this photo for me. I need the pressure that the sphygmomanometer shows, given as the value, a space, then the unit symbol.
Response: 254 mmHg
